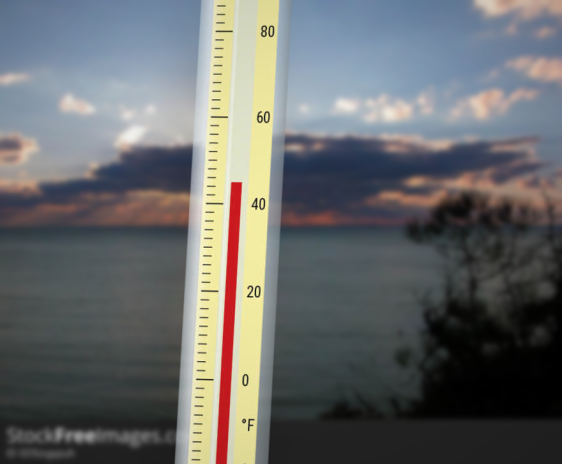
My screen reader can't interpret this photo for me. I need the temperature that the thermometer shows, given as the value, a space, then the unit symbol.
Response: 45 °F
